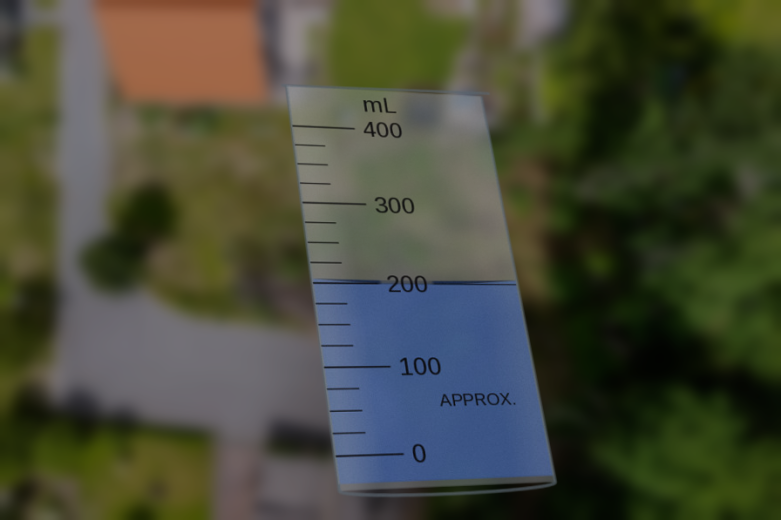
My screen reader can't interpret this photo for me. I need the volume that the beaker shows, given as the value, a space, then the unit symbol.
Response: 200 mL
